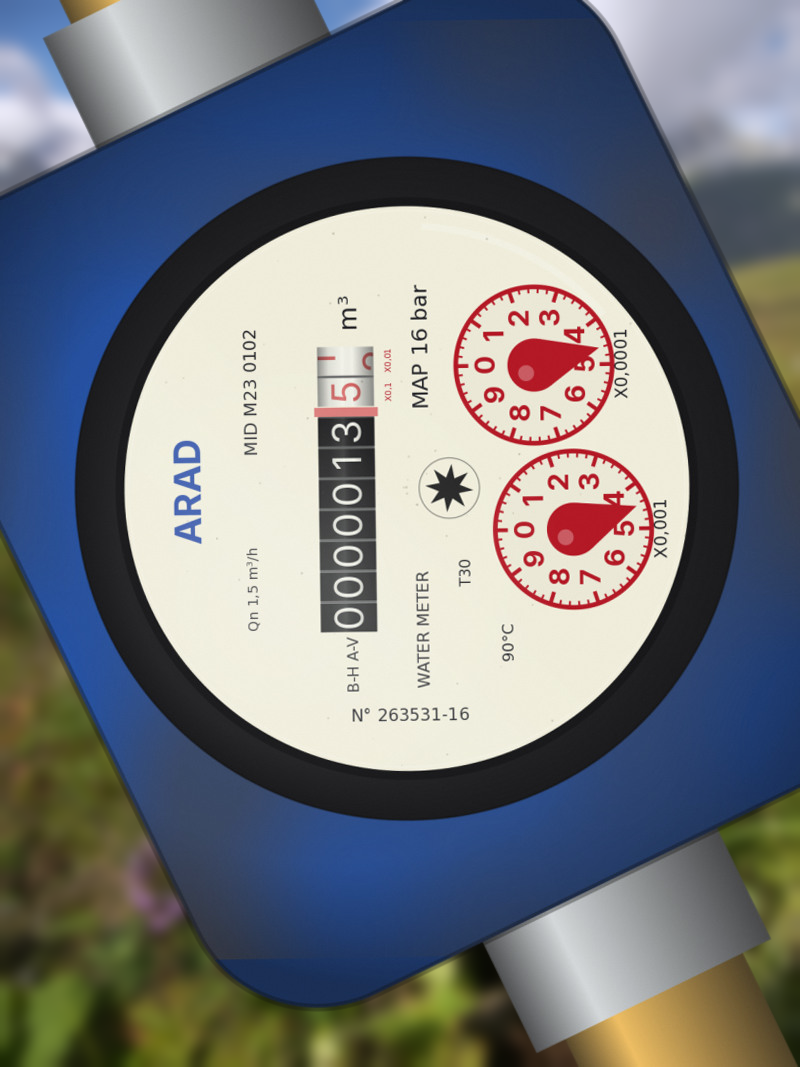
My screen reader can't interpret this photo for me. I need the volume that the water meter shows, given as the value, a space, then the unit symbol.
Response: 13.5144 m³
